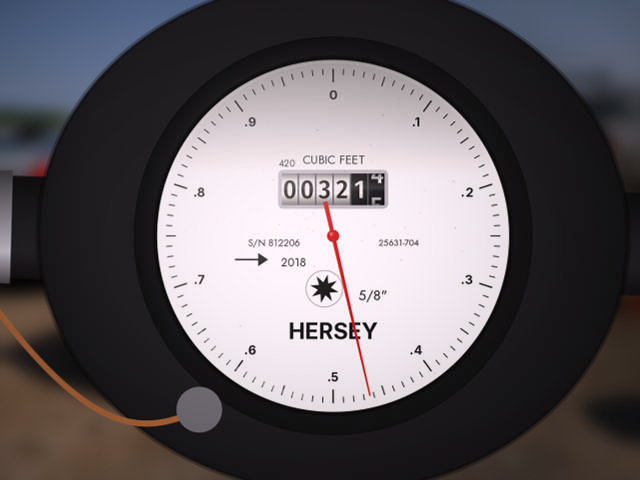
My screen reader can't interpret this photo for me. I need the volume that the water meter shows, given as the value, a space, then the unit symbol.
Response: 3214.46 ft³
